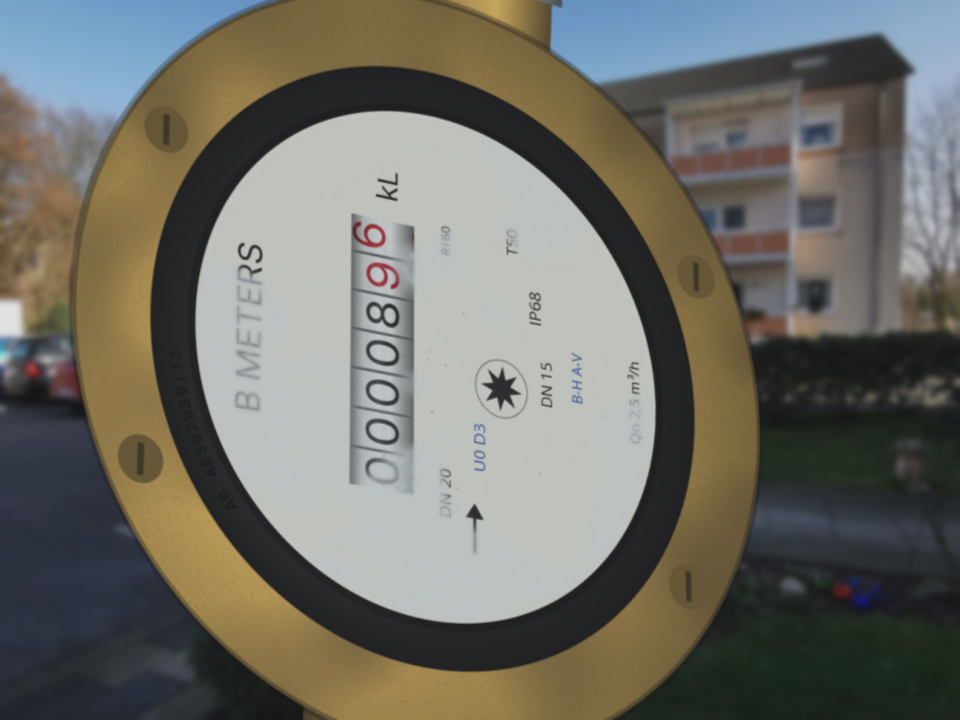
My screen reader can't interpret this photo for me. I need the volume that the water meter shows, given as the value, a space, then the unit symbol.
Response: 8.96 kL
